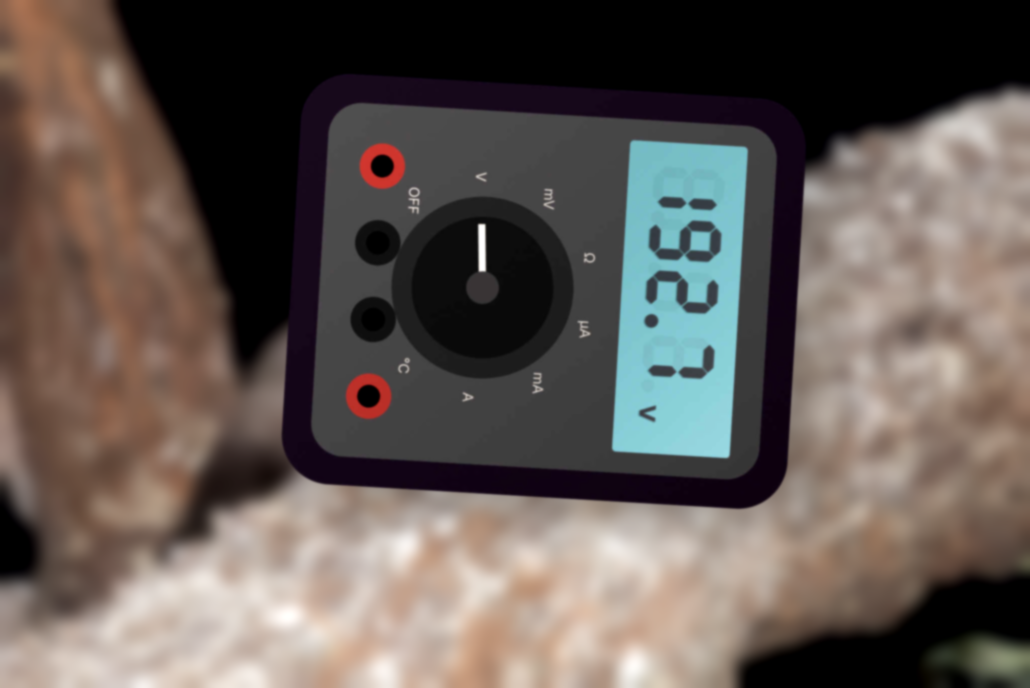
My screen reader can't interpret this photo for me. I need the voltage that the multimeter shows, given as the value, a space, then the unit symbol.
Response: 192.7 V
